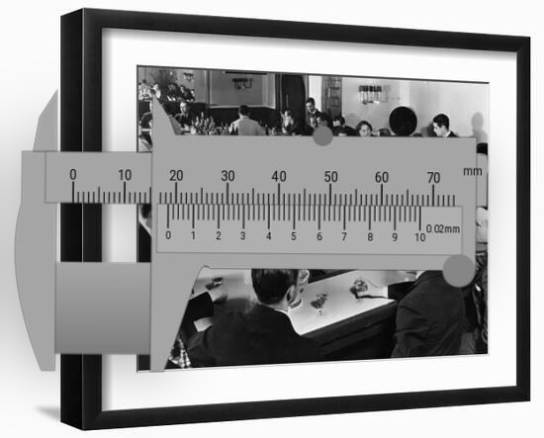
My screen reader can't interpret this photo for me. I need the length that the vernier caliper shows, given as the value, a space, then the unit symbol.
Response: 18.5 mm
